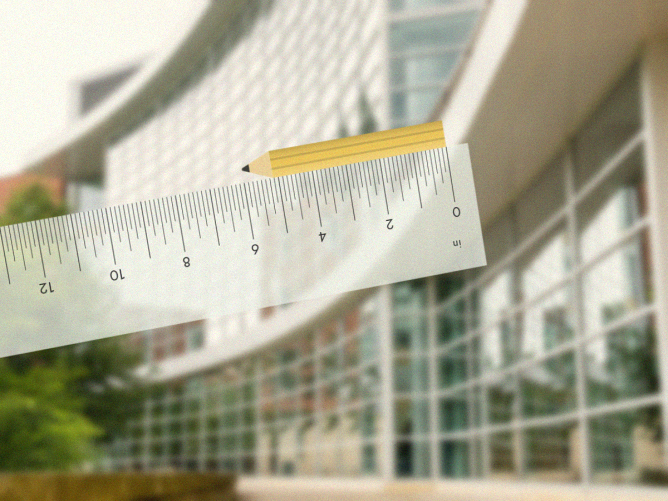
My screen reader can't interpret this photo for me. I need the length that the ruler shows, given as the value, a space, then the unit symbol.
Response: 6 in
